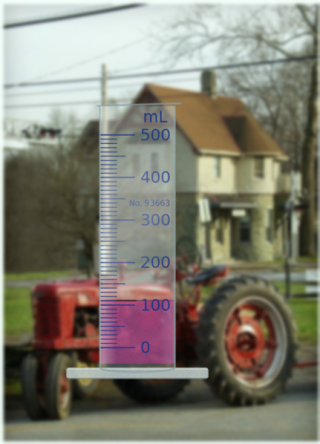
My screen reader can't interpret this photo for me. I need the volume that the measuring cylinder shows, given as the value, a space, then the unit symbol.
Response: 110 mL
